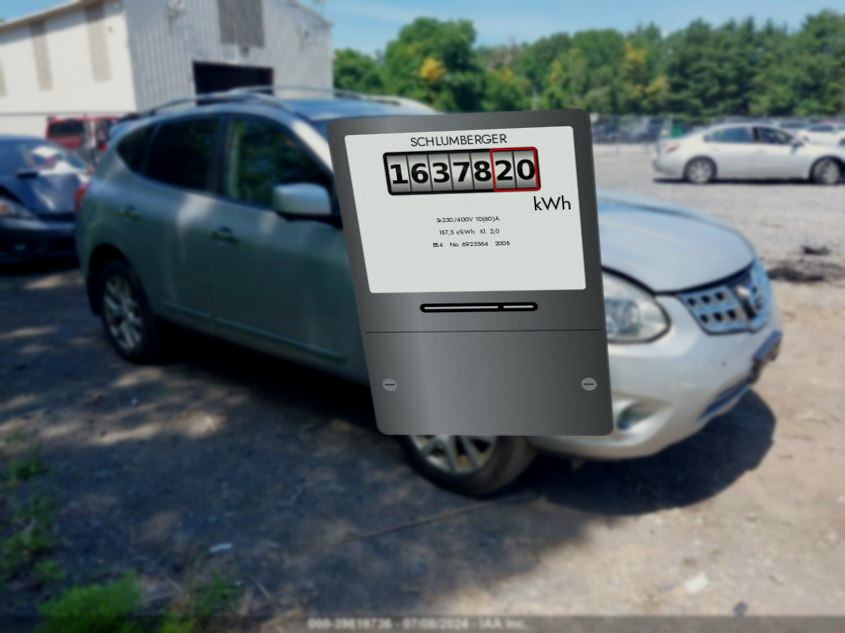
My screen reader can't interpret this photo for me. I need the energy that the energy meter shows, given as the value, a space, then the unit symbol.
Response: 16378.20 kWh
